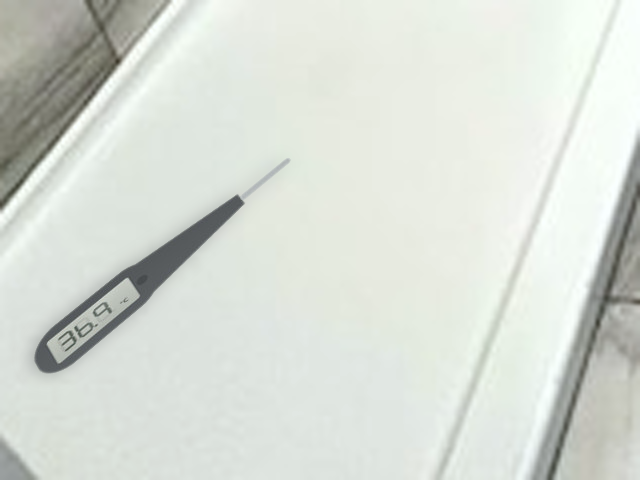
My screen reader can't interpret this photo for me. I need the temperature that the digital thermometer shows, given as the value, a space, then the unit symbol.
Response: 36.9 °C
